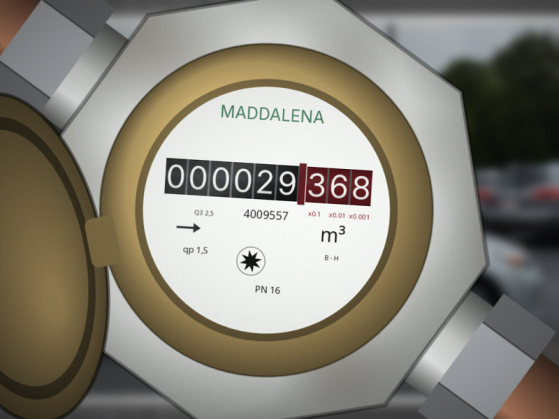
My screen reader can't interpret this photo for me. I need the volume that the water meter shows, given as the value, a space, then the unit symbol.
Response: 29.368 m³
